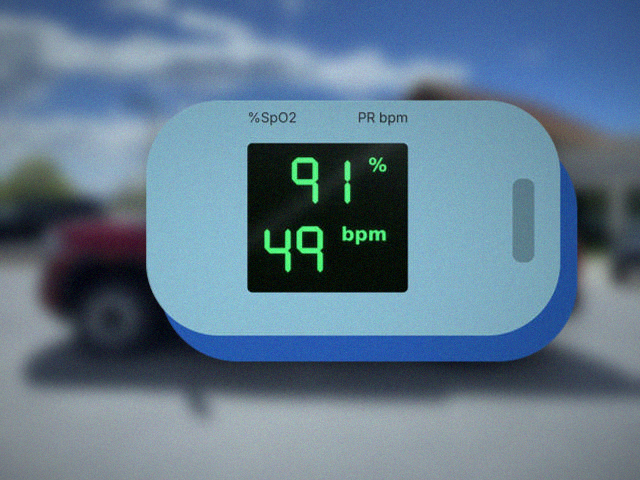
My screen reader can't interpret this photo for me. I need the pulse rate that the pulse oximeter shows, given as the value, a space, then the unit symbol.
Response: 49 bpm
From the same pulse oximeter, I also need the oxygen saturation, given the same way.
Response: 91 %
